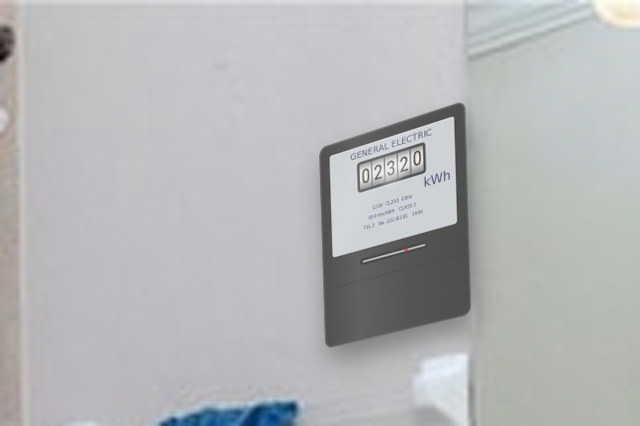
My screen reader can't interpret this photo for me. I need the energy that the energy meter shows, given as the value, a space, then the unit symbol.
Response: 2320 kWh
